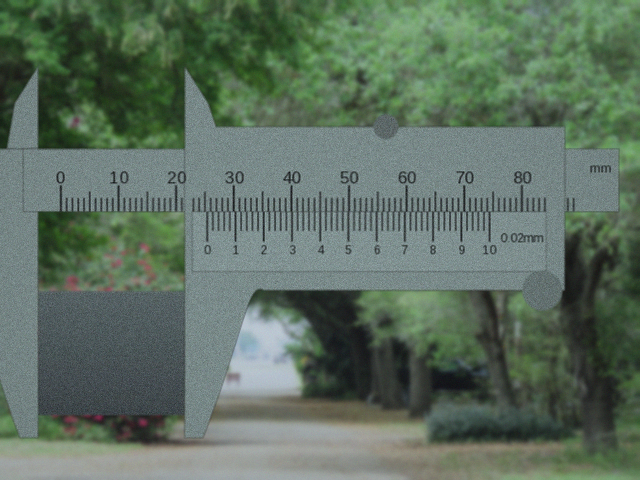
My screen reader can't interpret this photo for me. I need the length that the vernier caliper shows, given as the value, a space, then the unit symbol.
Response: 25.4 mm
